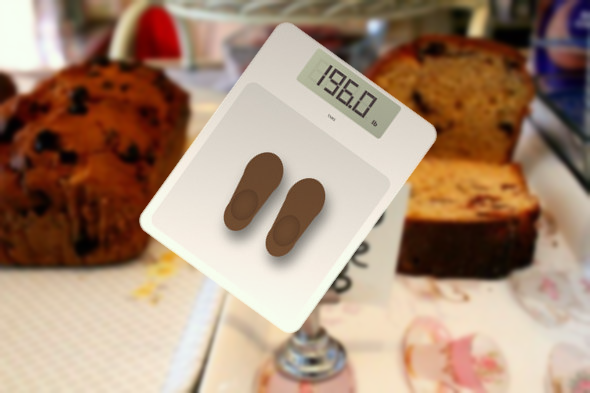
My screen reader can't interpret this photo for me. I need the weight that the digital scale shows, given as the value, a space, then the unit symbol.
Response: 196.0 lb
